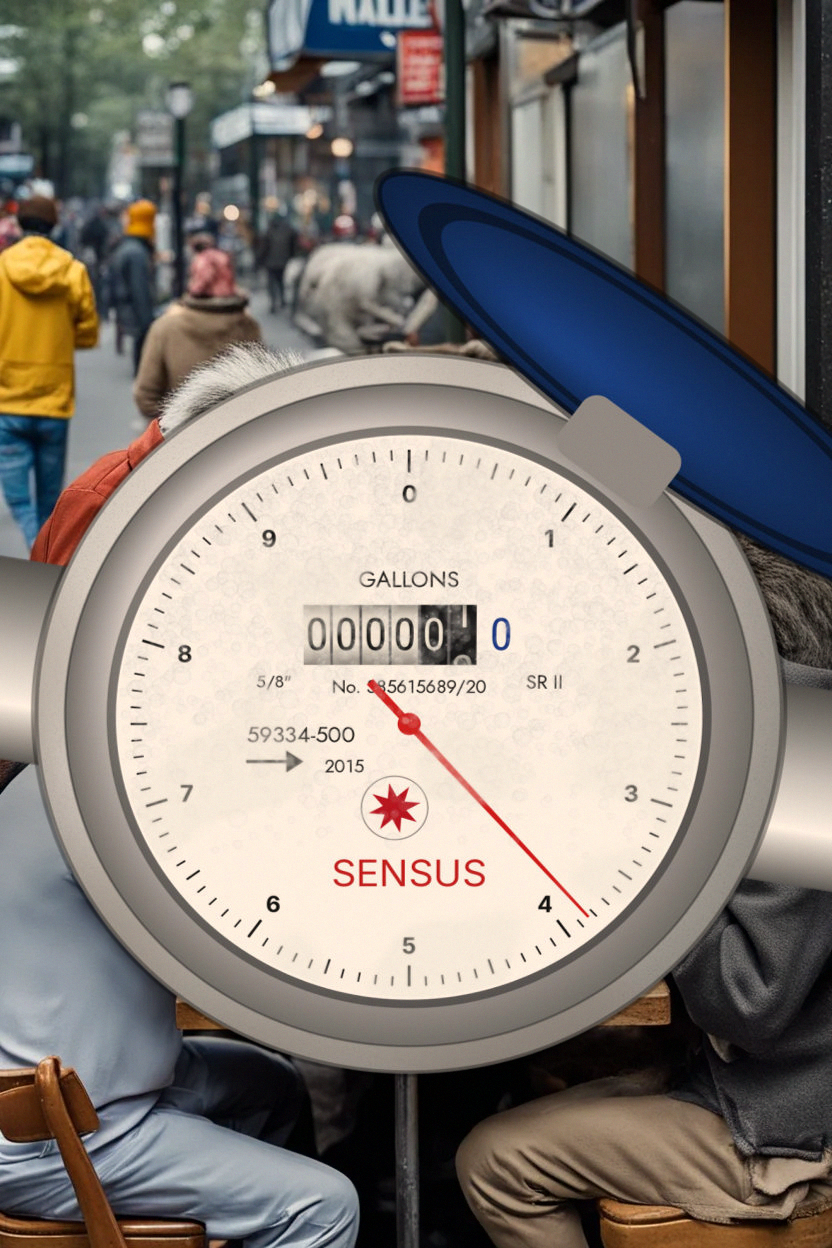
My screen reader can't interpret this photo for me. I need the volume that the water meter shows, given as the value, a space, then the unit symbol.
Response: 13.8 gal
